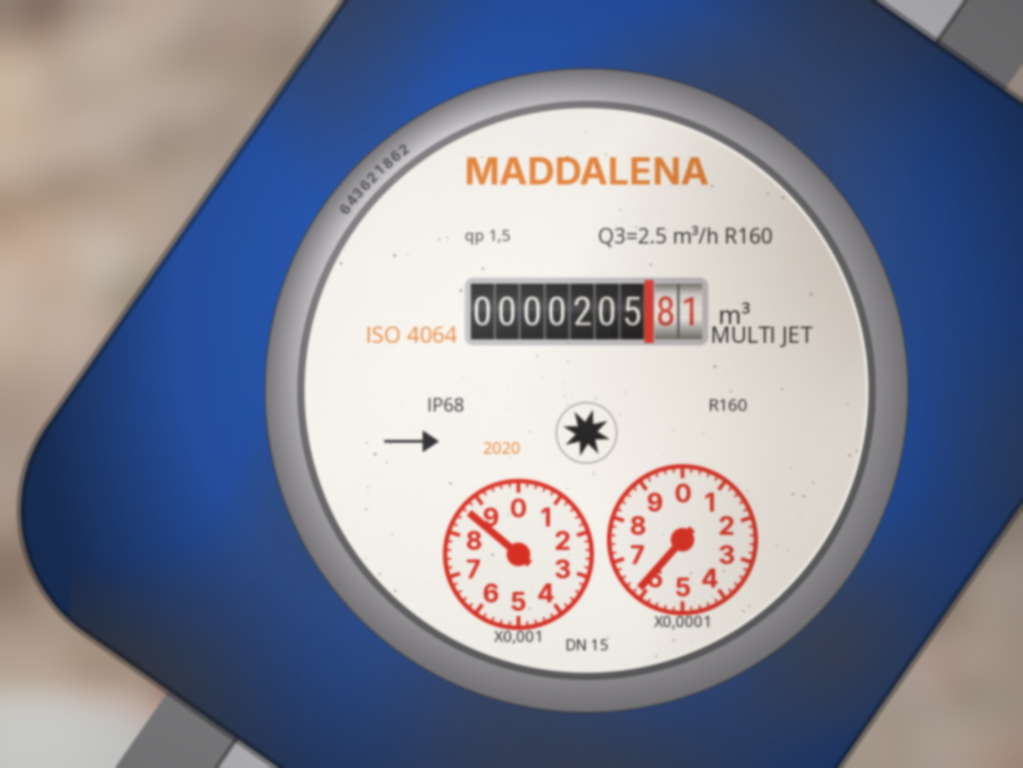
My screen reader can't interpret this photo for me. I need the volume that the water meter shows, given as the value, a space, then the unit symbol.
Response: 205.8186 m³
